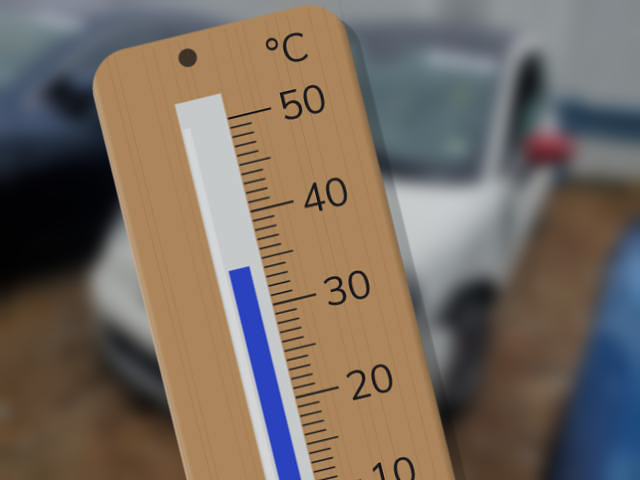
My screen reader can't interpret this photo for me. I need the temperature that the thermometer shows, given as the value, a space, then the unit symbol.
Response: 34.5 °C
